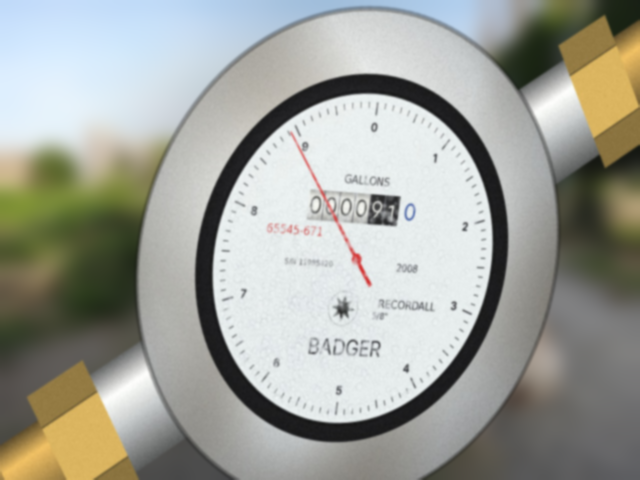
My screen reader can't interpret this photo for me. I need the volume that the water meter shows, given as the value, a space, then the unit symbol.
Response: 908.9 gal
